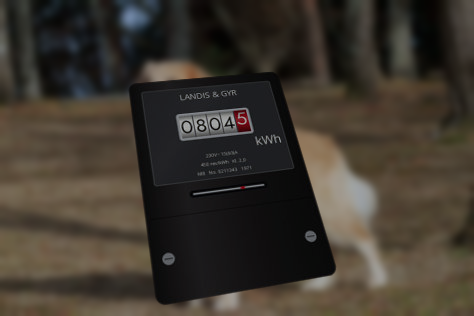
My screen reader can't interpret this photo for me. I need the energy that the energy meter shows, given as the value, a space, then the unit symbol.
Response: 804.5 kWh
